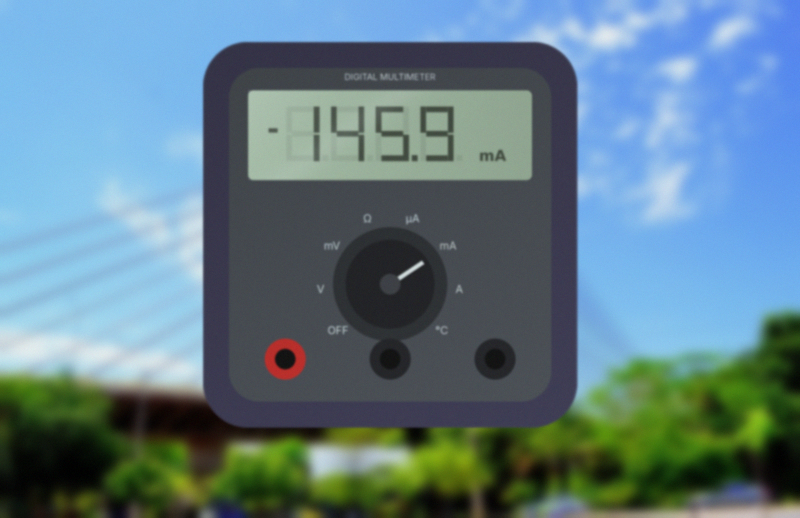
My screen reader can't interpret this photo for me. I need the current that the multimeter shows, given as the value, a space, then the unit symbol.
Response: -145.9 mA
